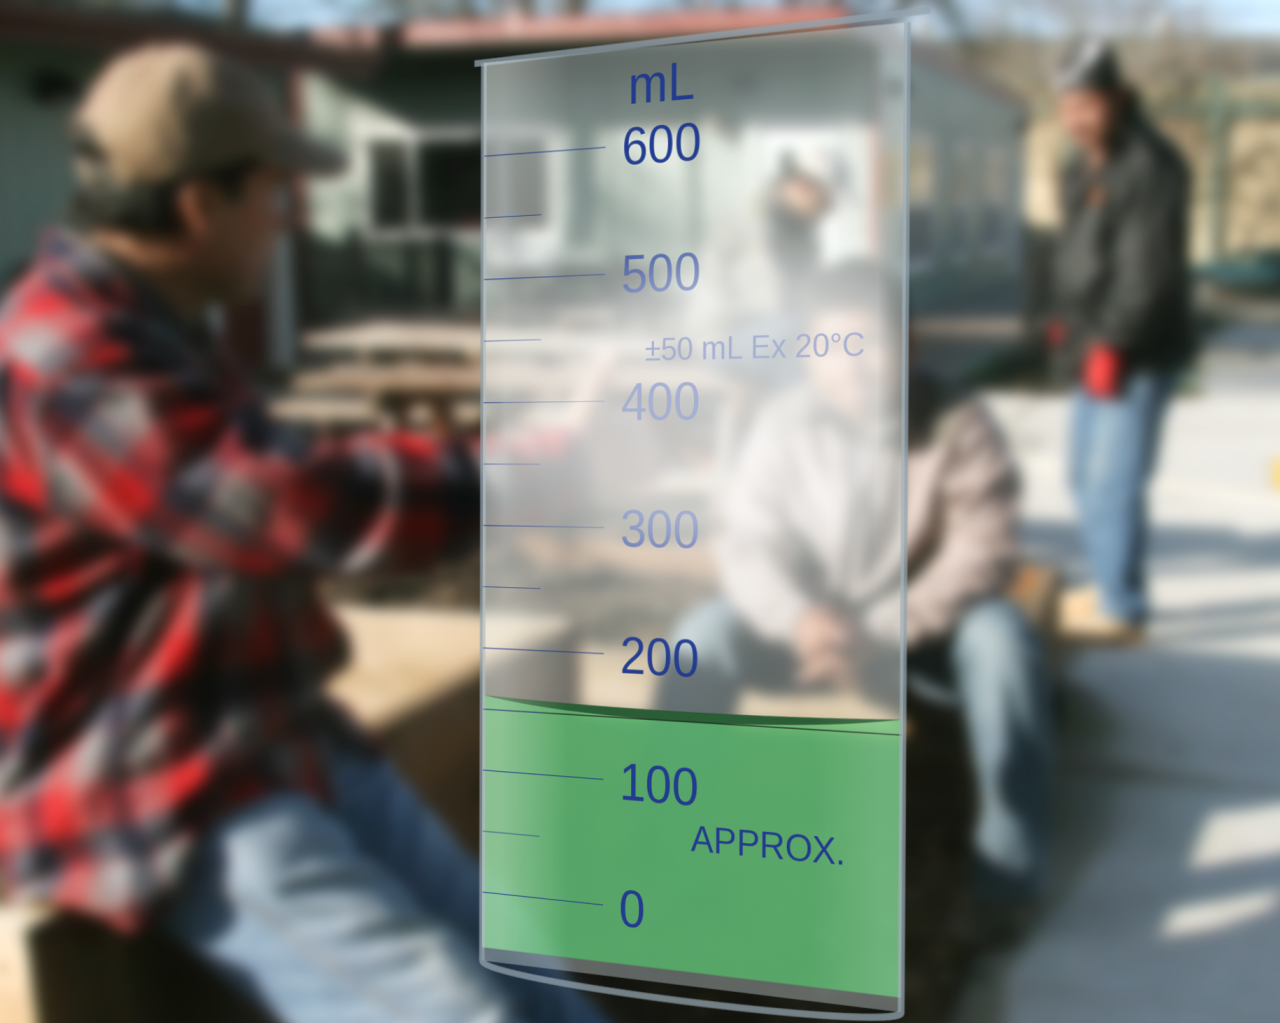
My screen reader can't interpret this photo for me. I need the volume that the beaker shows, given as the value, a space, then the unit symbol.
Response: 150 mL
